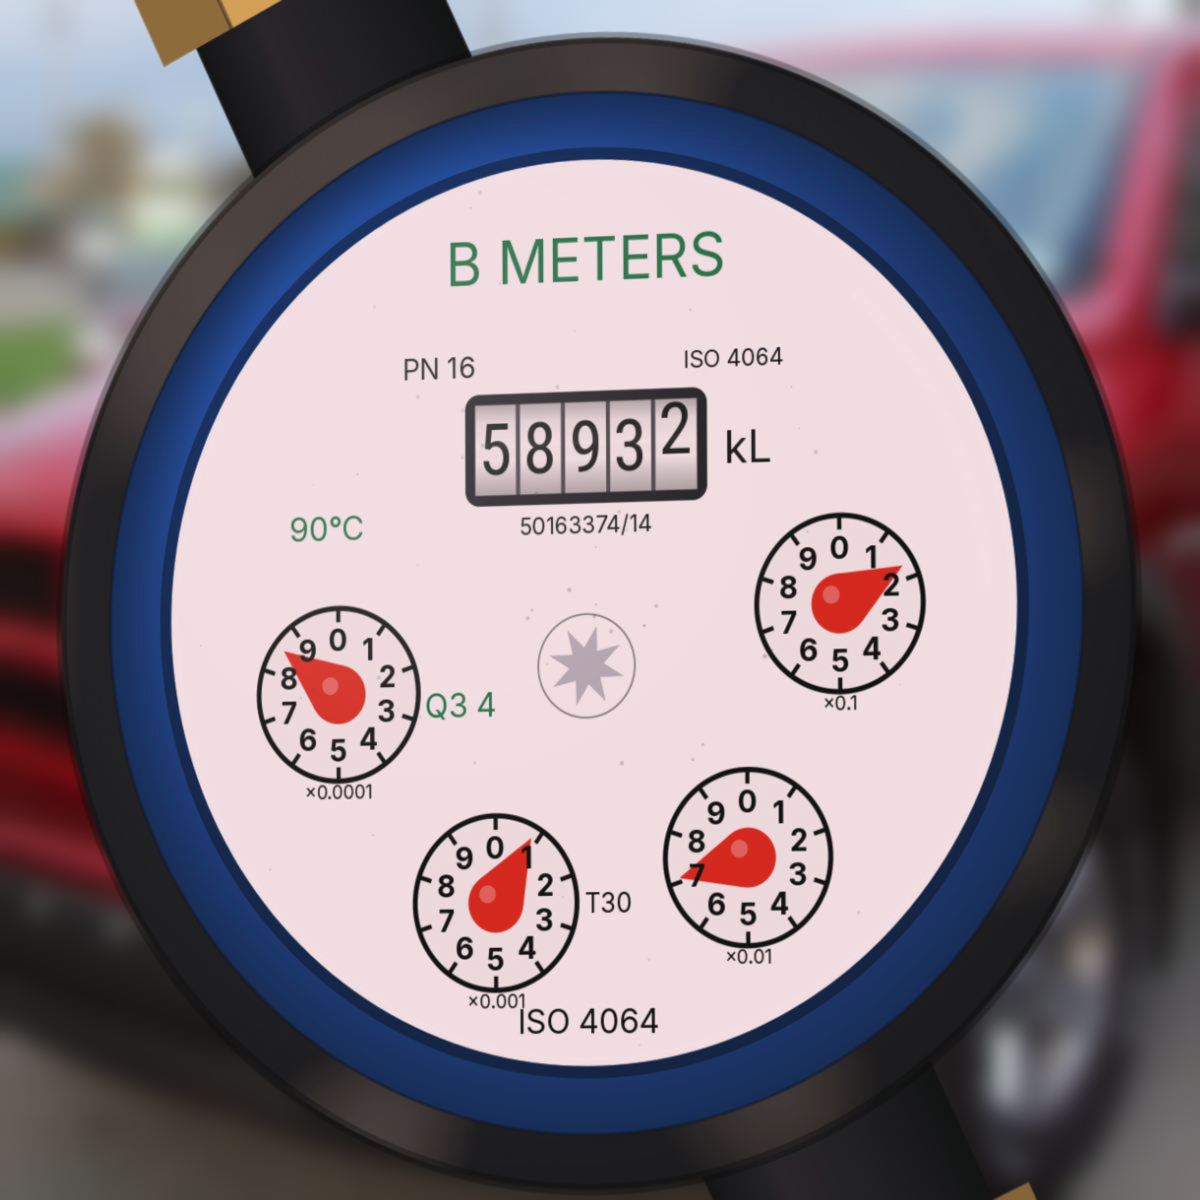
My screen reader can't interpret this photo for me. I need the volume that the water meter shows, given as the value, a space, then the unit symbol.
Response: 58932.1708 kL
